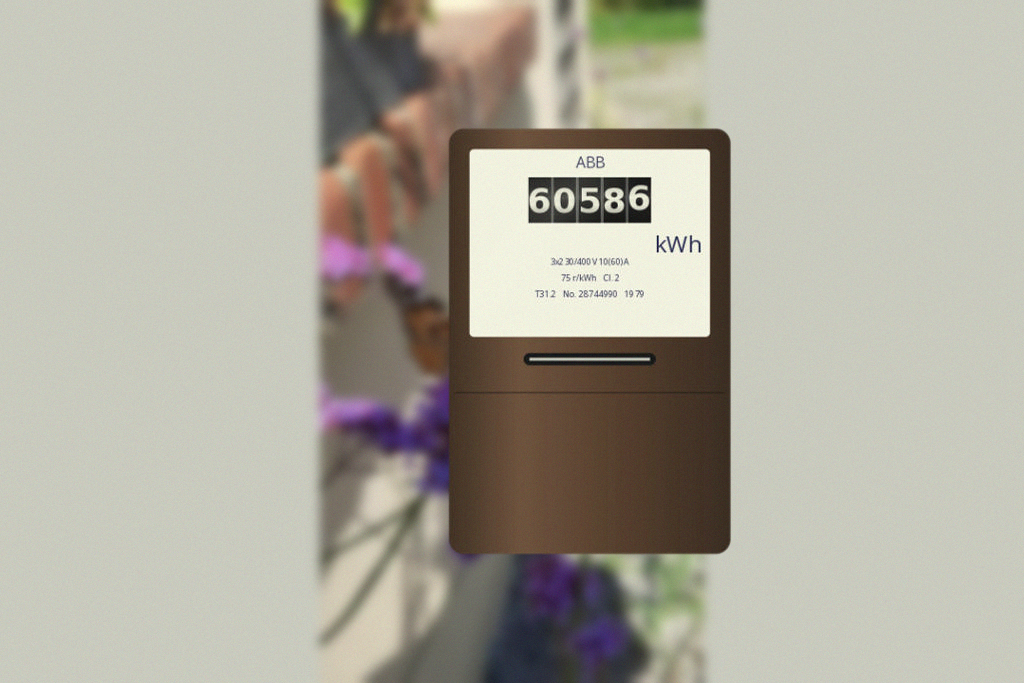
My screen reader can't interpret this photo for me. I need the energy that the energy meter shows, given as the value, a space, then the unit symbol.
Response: 60586 kWh
